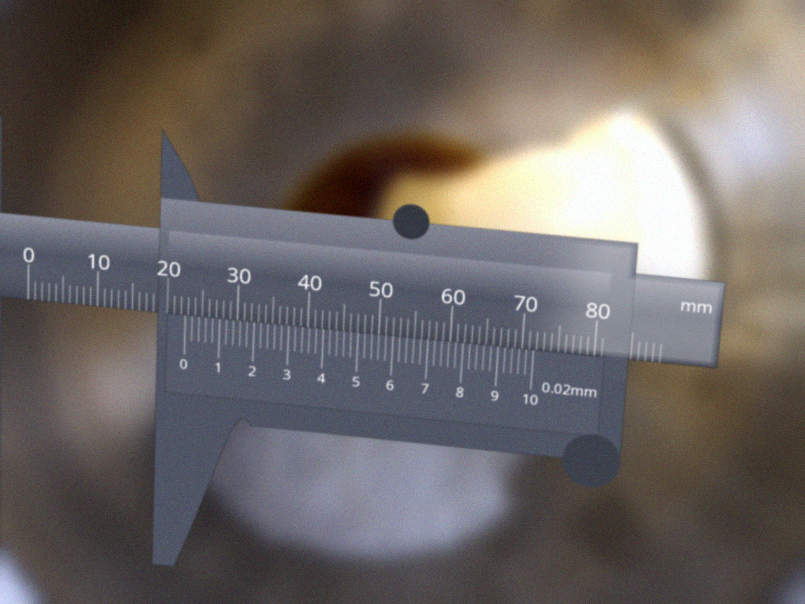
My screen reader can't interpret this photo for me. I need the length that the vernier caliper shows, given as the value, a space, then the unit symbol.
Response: 22.6 mm
